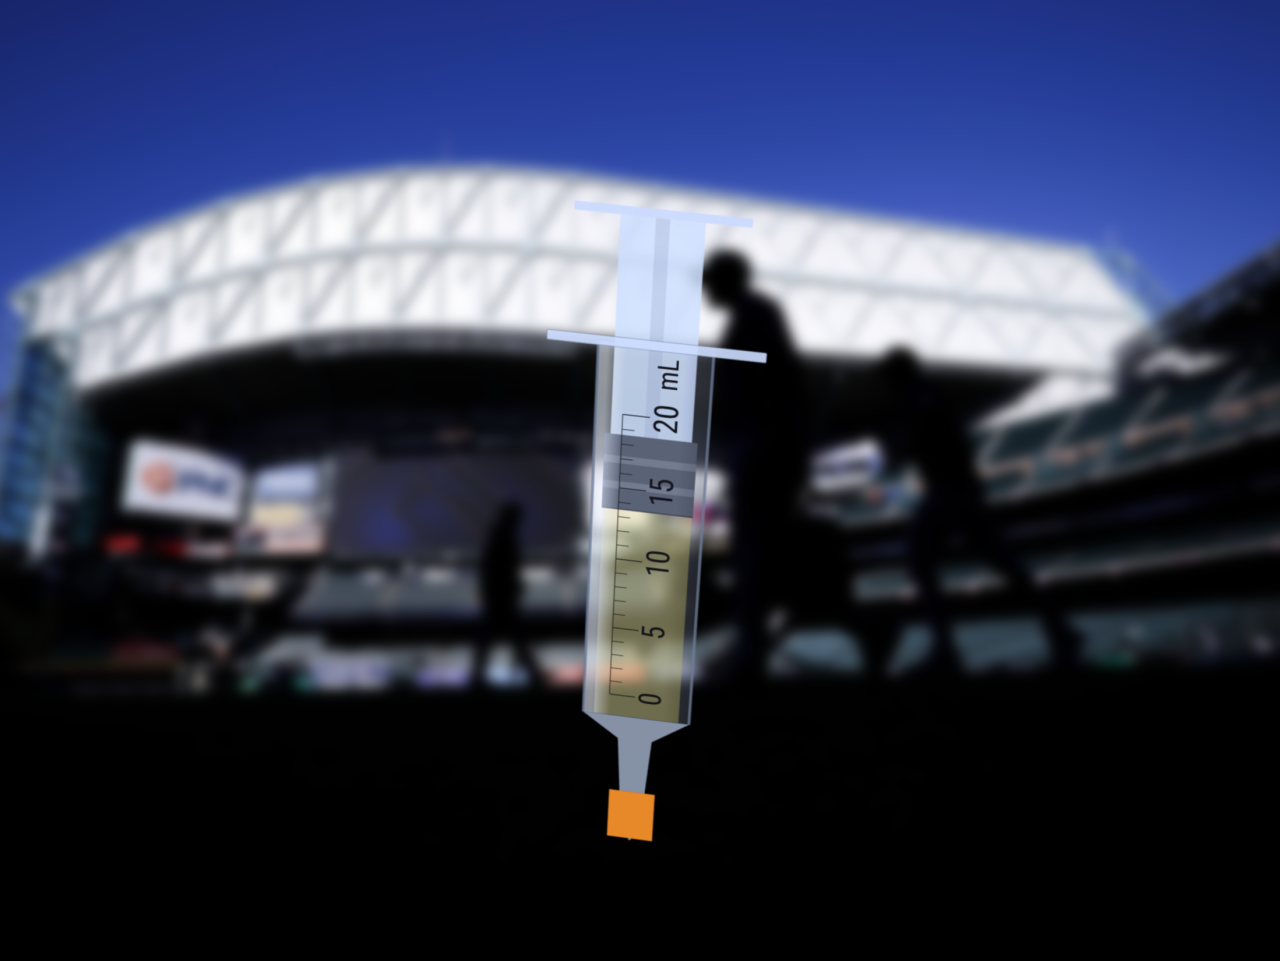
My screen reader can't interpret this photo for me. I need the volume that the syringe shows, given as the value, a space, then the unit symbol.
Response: 13.5 mL
